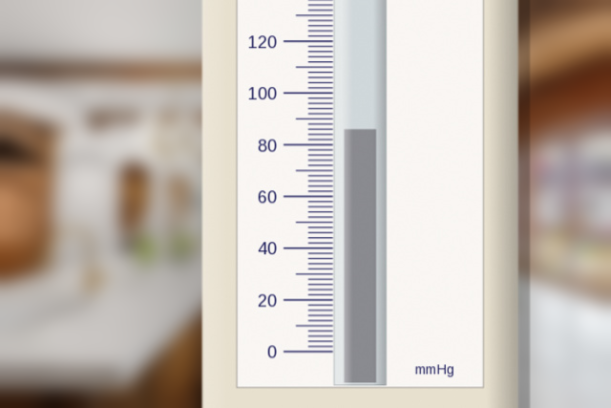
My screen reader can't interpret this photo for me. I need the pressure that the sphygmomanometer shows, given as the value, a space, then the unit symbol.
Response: 86 mmHg
